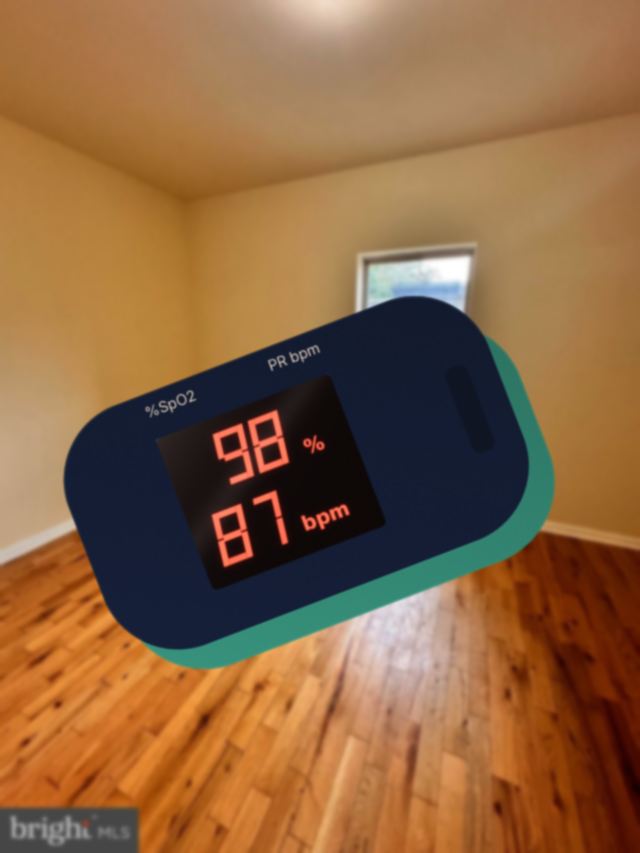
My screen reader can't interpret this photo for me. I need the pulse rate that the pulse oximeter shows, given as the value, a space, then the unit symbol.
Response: 87 bpm
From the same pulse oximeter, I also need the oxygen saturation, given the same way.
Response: 98 %
